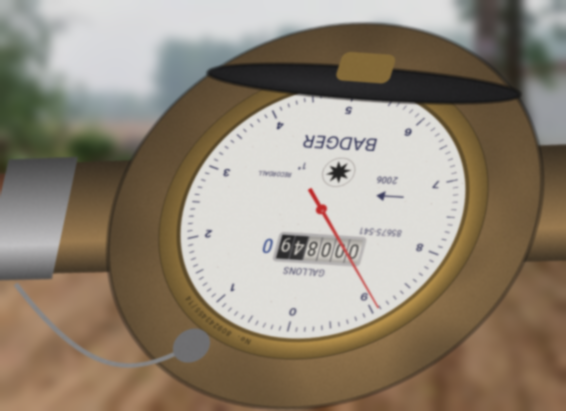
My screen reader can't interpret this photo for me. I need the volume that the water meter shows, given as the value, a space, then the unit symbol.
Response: 8488.9 gal
